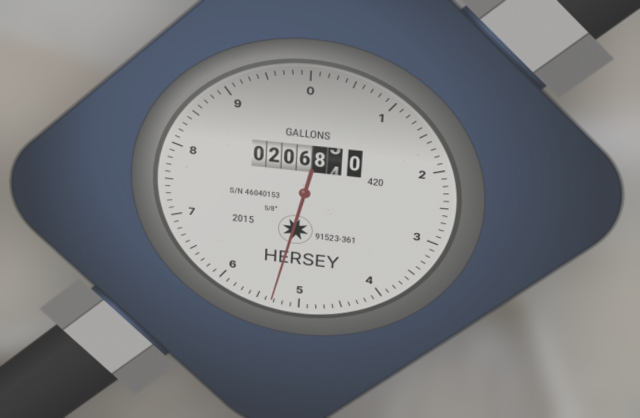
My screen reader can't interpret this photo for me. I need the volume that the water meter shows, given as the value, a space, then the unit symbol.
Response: 206835.3 gal
